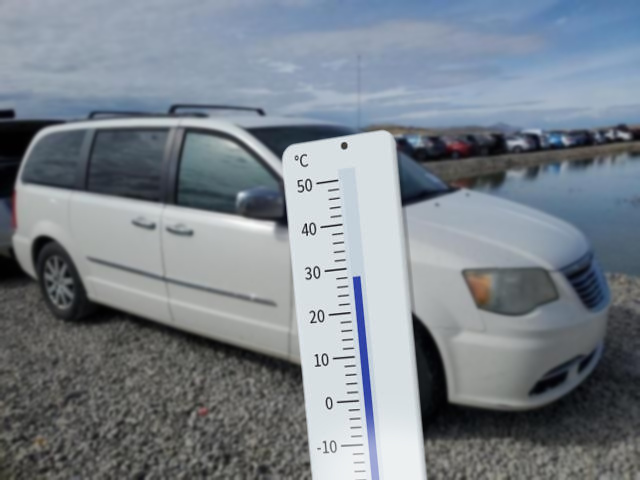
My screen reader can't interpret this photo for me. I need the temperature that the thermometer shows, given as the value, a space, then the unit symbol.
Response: 28 °C
